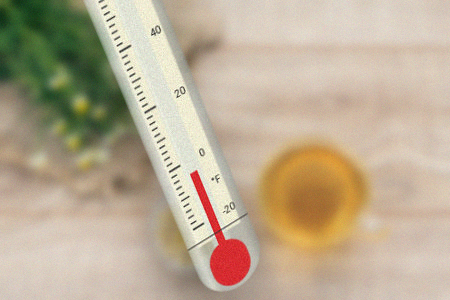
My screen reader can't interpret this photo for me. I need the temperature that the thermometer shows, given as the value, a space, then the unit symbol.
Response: -4 °F
